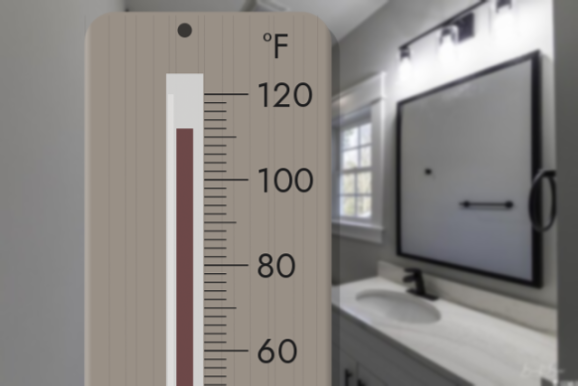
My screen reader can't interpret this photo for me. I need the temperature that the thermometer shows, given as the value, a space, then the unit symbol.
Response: 112 °F
